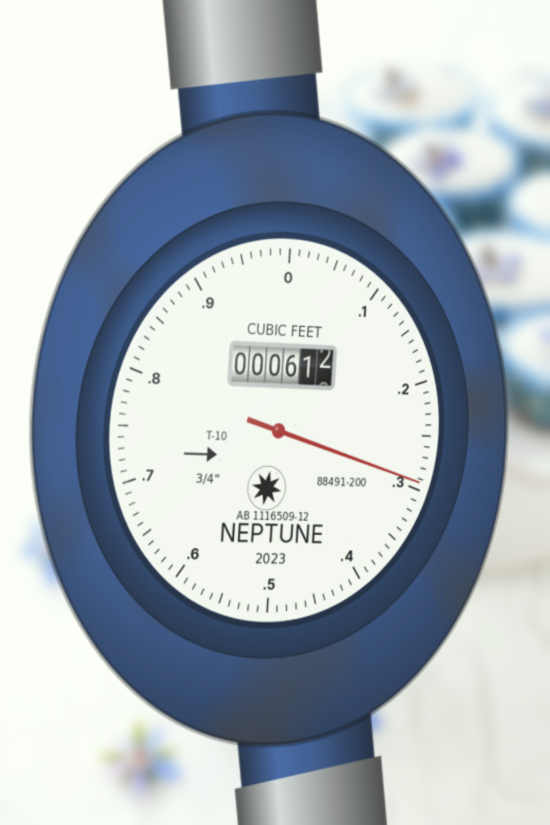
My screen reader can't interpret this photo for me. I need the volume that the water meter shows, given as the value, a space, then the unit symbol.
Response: 612.29 ft³
